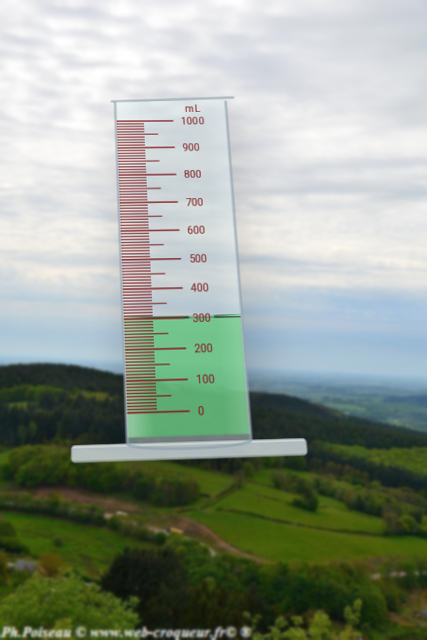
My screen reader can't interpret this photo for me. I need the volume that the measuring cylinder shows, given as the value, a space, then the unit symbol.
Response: 300 mL
